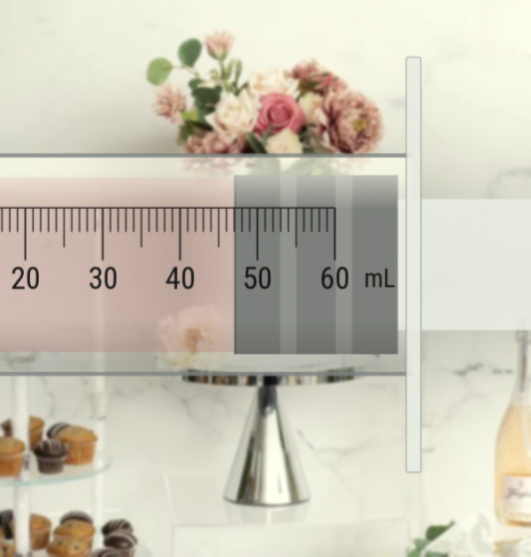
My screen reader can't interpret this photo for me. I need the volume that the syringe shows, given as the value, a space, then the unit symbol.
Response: 47 mL
